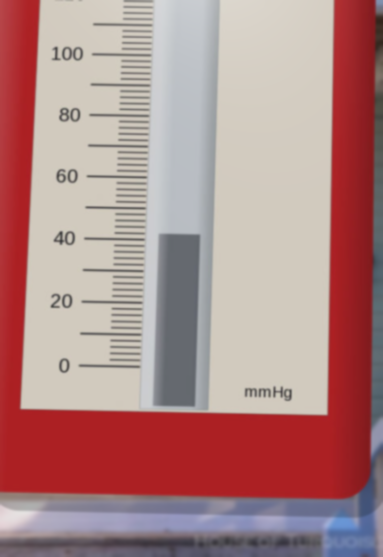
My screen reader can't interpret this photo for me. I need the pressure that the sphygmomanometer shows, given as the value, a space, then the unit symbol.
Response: 42 mmHg
